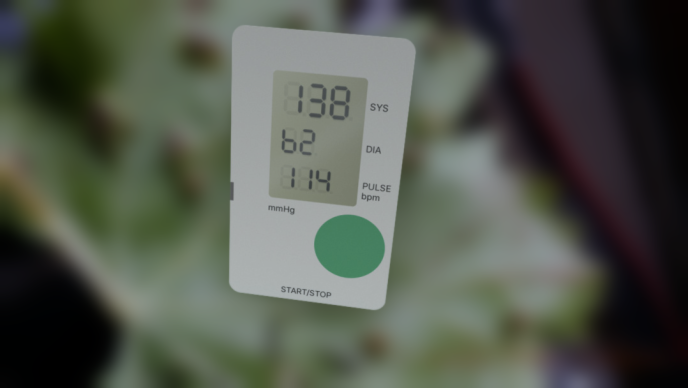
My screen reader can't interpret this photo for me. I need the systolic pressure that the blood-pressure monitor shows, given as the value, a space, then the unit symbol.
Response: 138 mmHg
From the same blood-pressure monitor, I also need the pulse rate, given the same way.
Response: 114 bpm
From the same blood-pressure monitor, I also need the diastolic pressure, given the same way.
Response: 62 mmHg
